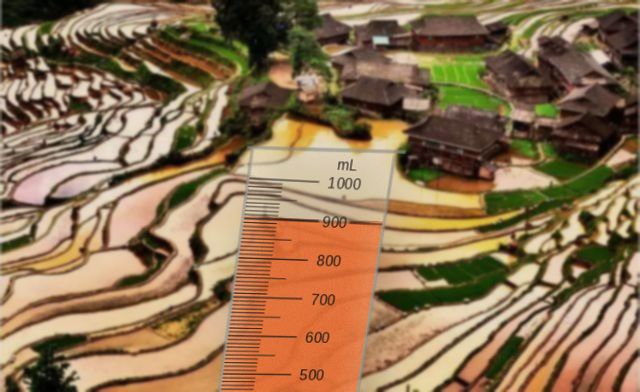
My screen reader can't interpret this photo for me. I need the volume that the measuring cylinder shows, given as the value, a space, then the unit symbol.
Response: 900 mL
